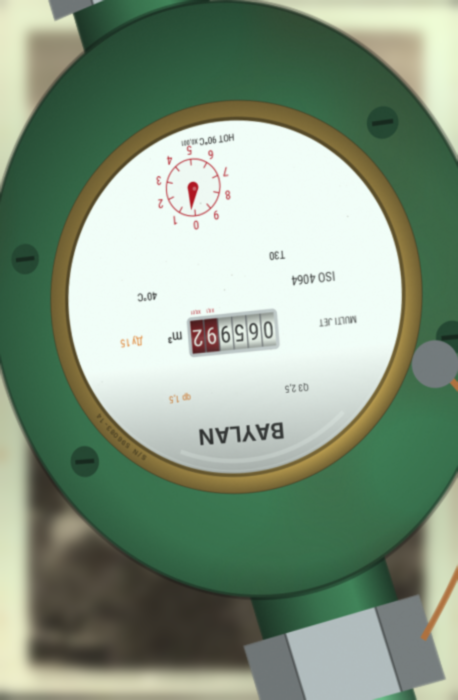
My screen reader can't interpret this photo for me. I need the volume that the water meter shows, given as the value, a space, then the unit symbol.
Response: 659.920 m³
